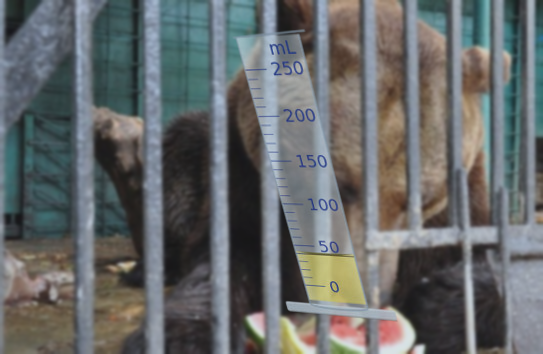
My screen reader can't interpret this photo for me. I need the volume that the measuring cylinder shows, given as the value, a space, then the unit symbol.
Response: 40 mL
